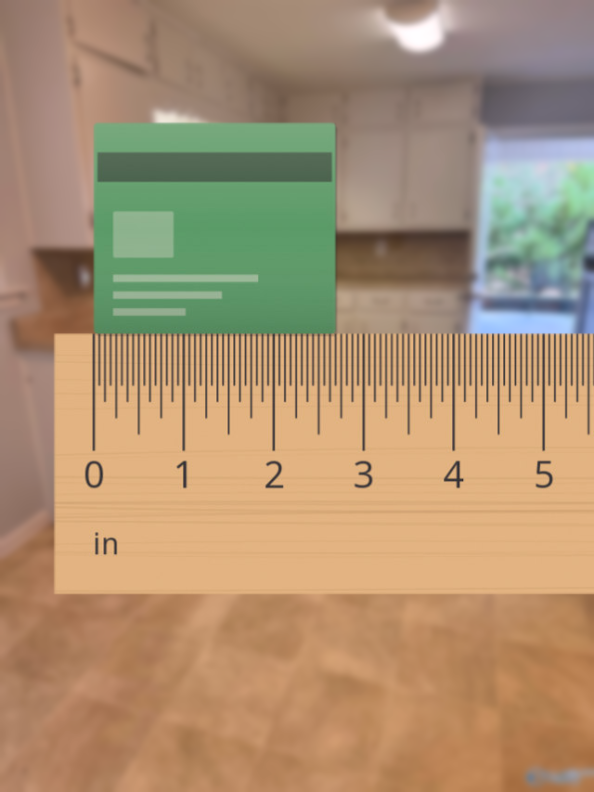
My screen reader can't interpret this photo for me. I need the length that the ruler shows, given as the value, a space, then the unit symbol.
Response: 2.6875 in
